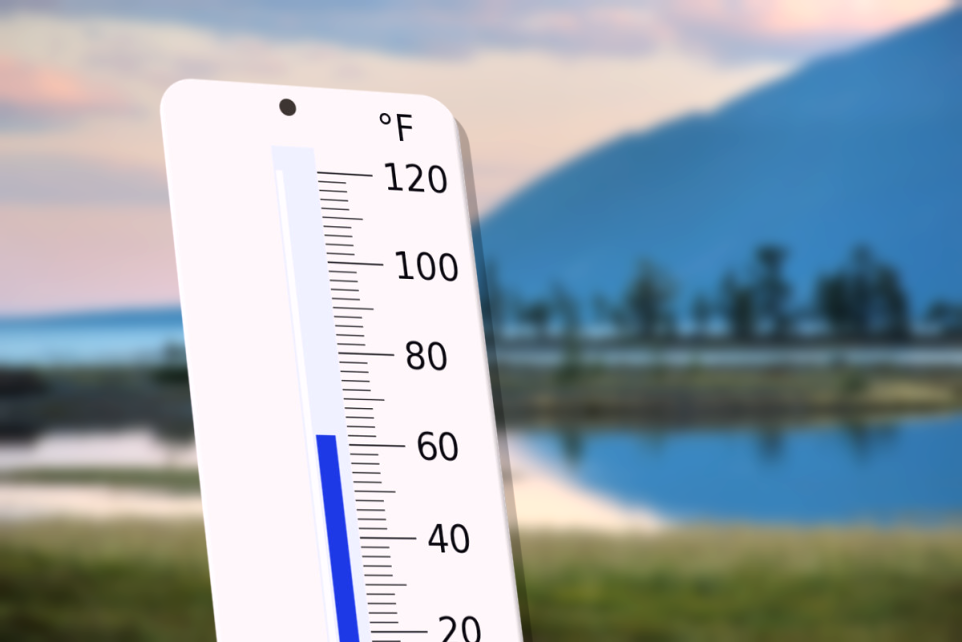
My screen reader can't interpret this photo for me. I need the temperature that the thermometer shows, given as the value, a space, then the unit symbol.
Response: 62 °F
